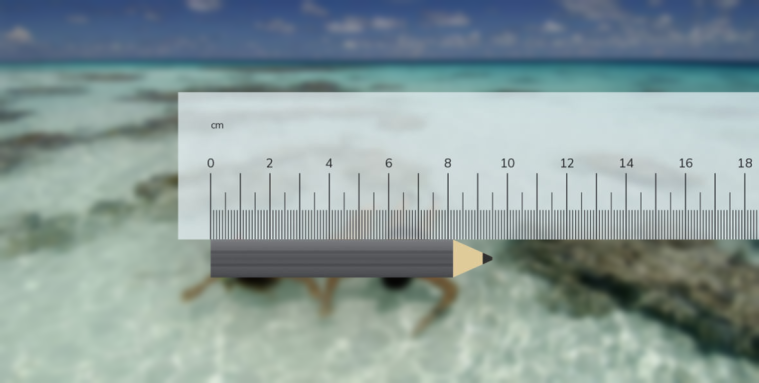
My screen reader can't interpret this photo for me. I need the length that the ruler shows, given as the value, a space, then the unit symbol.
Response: 9.5 cm
